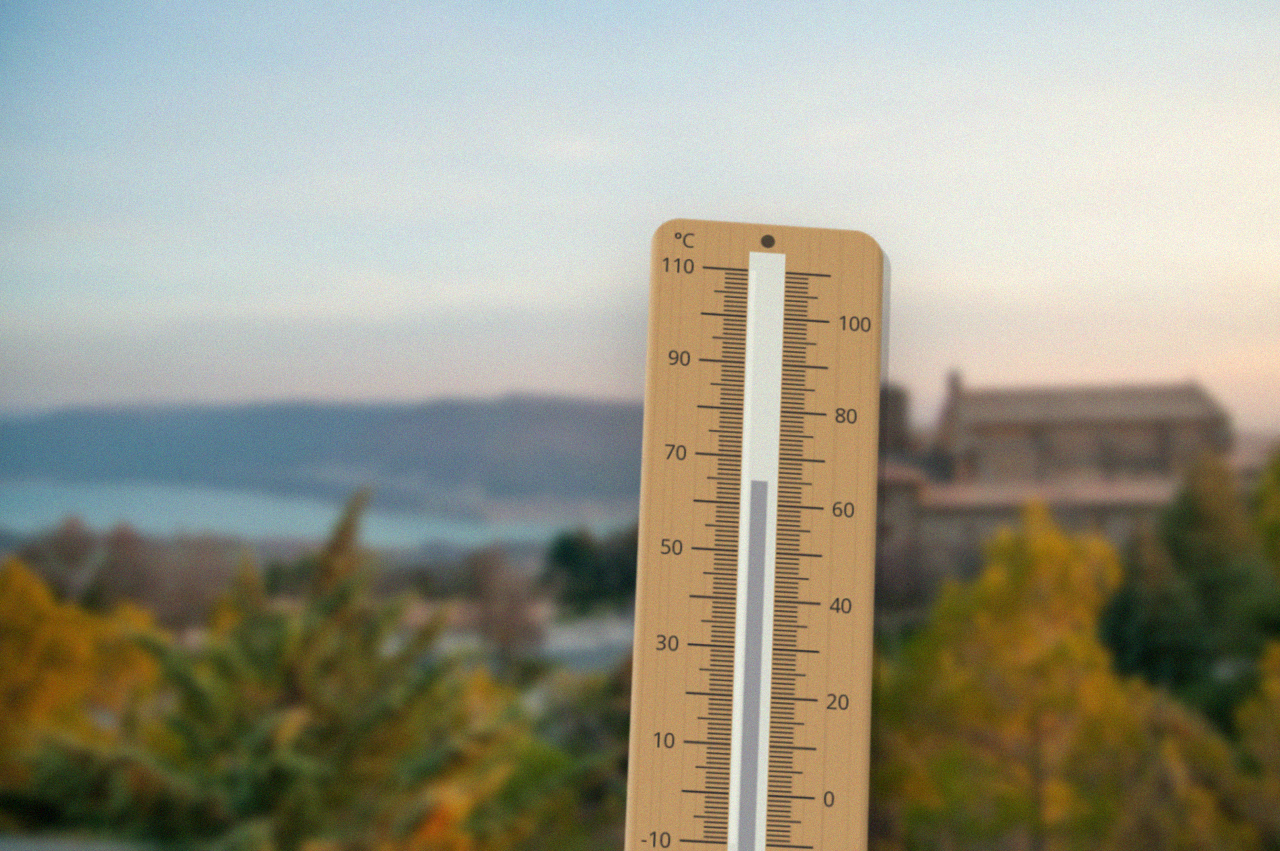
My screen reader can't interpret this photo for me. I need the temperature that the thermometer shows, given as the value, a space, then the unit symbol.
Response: 65 °C
